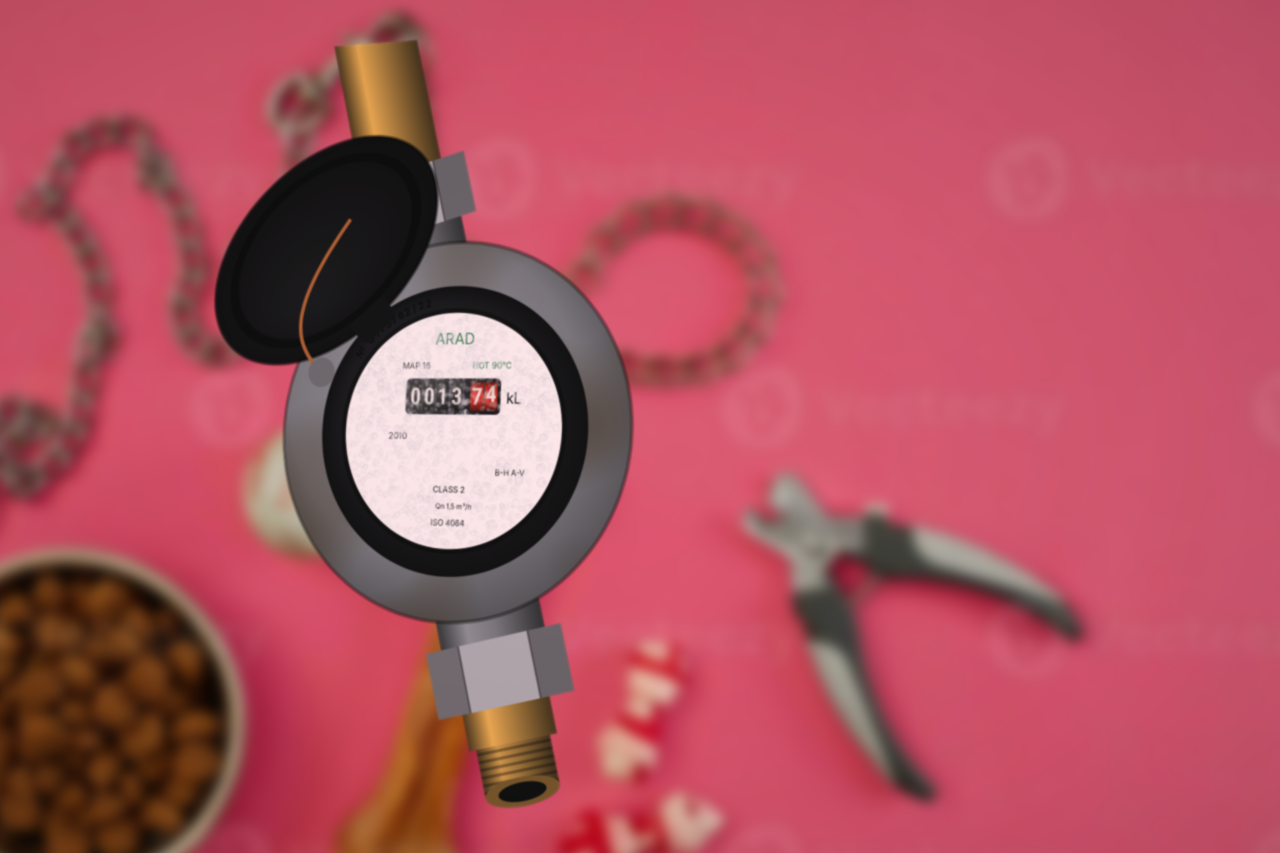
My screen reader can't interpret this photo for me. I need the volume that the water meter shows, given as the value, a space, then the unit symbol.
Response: 13.74 kL
